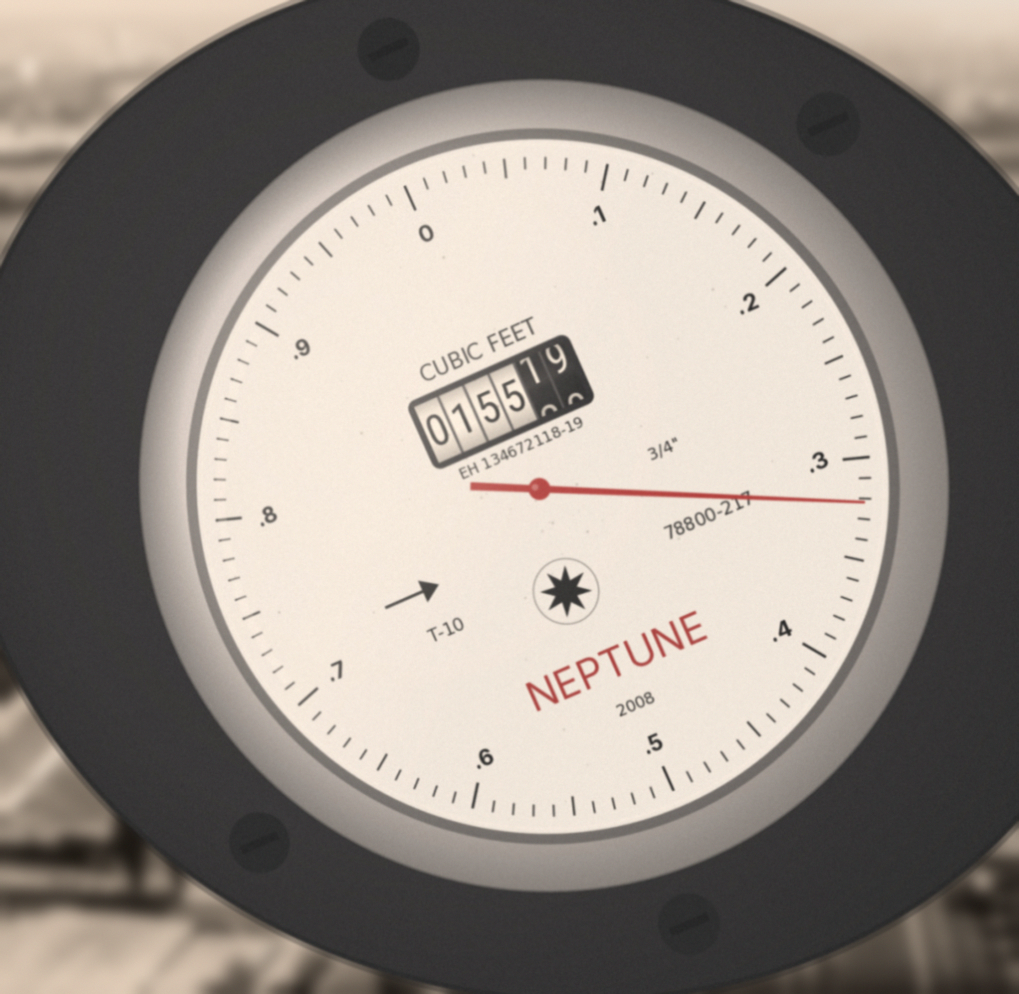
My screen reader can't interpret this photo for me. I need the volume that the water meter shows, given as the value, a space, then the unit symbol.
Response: 15519.32 ft³
